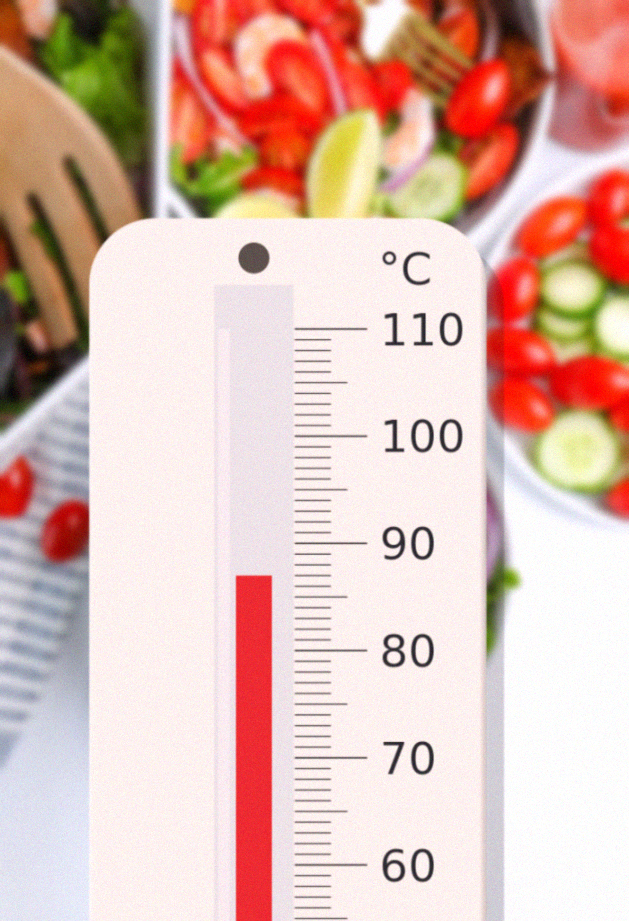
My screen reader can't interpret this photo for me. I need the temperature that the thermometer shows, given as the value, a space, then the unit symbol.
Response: 87 °C
